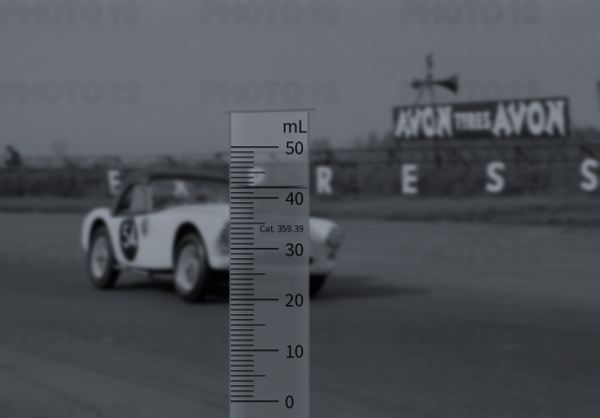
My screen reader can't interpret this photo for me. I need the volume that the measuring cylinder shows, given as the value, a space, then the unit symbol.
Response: 42 mL
